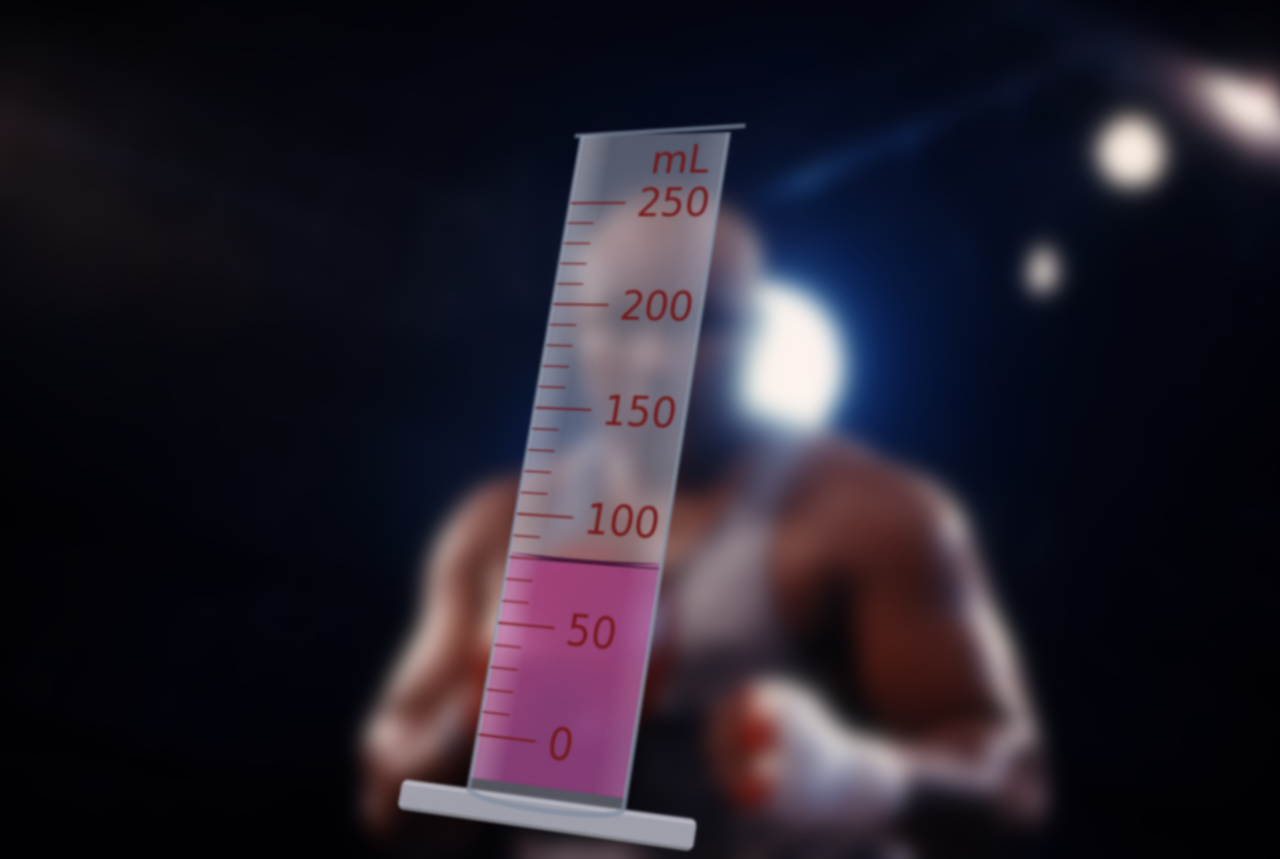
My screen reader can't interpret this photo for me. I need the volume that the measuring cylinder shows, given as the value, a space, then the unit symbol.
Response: 80 mL
